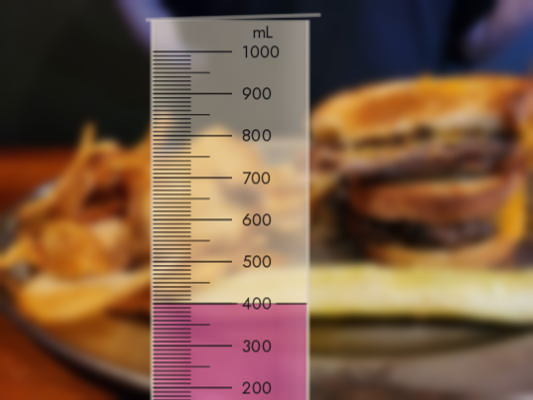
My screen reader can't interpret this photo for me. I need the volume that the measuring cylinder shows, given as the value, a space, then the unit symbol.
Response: 400 mL
